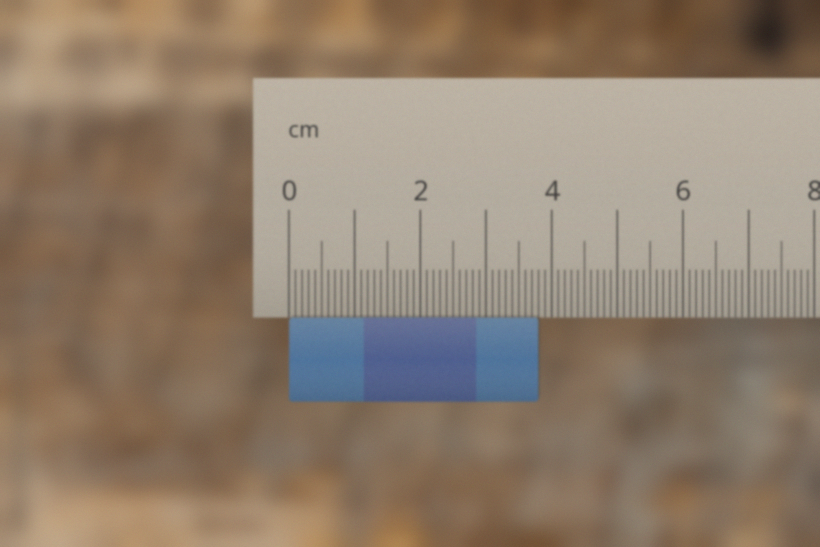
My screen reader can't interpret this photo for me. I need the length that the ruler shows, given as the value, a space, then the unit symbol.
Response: 3.8 cm
